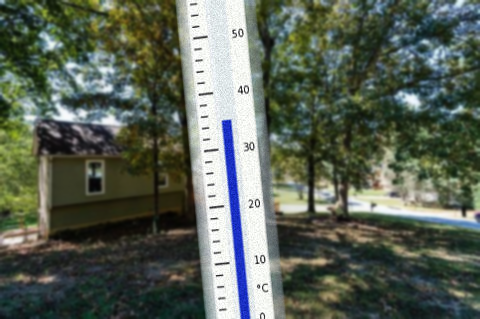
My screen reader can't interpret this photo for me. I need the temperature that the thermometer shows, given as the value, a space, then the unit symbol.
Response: 35 °C
